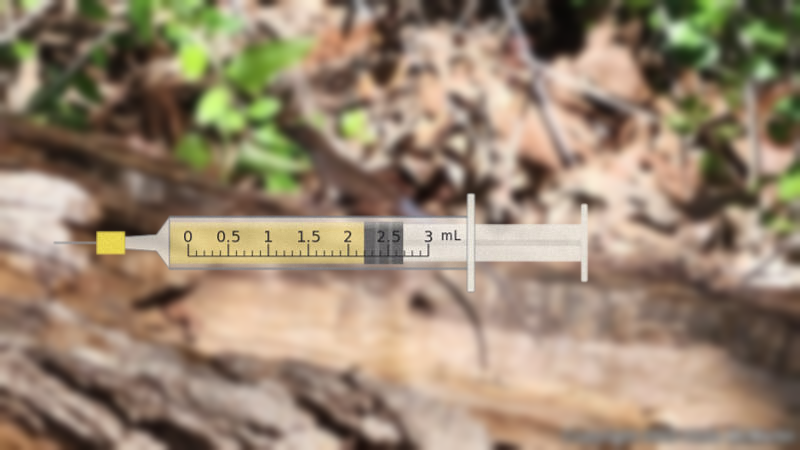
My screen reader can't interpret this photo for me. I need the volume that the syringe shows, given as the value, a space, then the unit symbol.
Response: 2.2 mL
